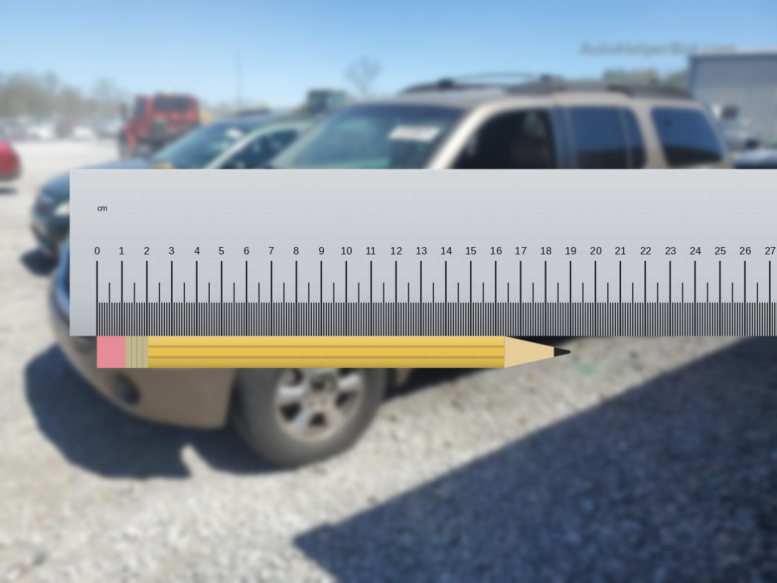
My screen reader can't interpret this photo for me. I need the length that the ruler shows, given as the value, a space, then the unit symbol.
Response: 19 cm
